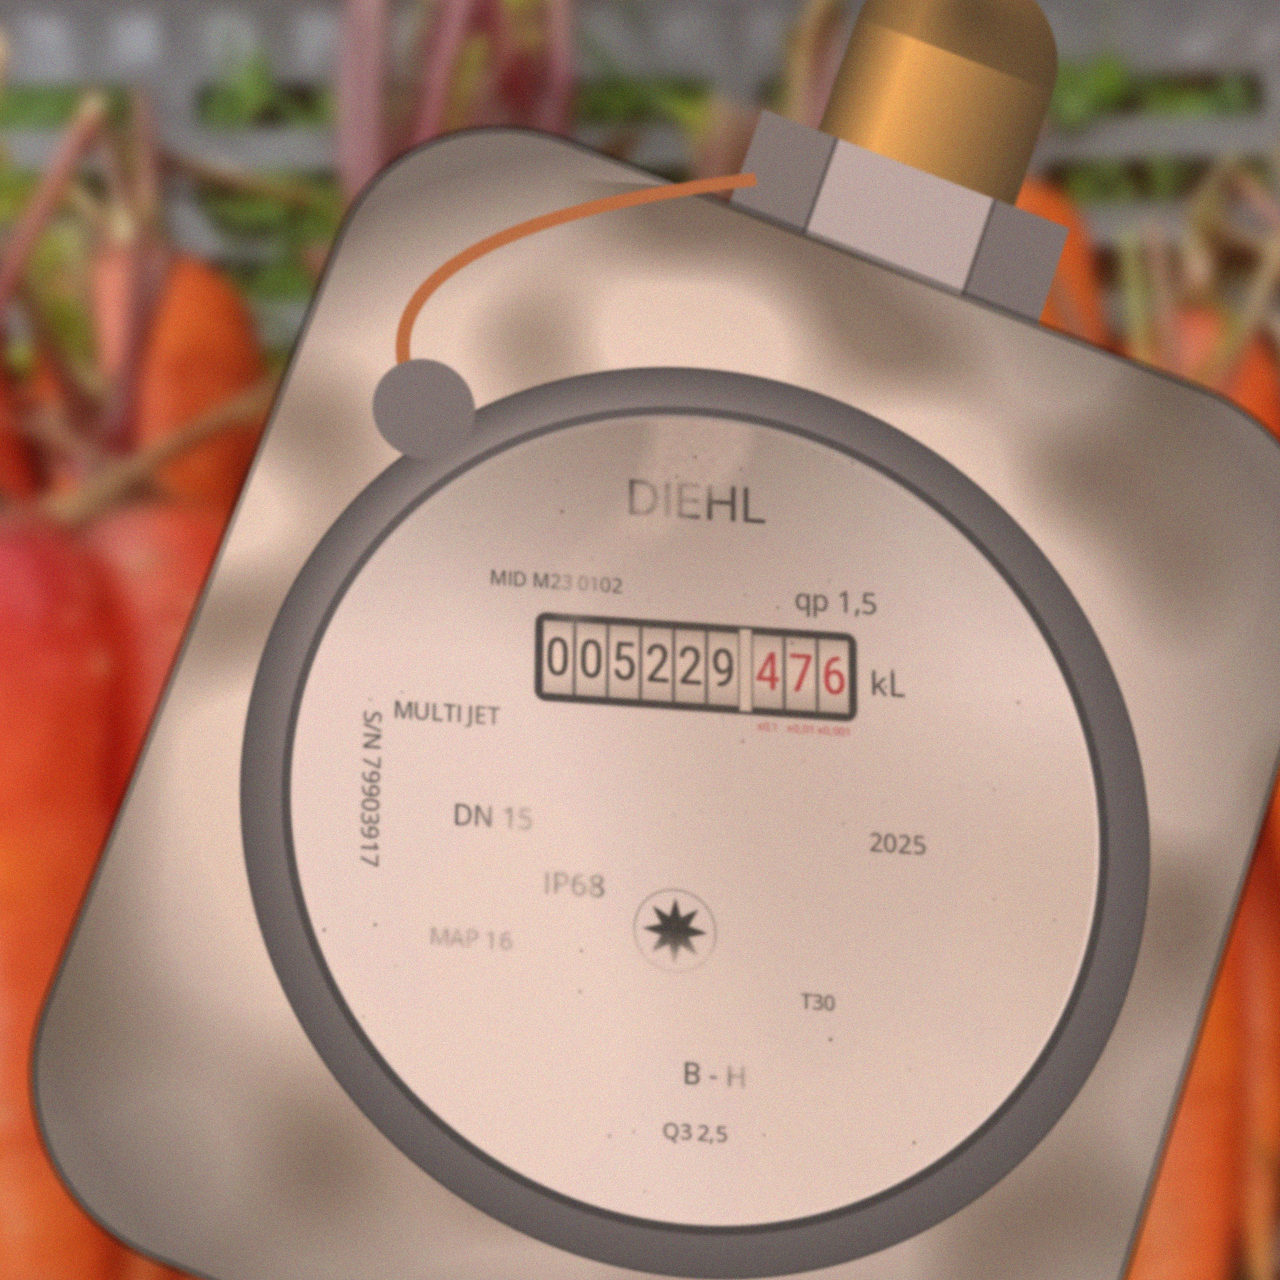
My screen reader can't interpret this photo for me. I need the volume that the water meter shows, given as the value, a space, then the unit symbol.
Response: 5229.476 kL
